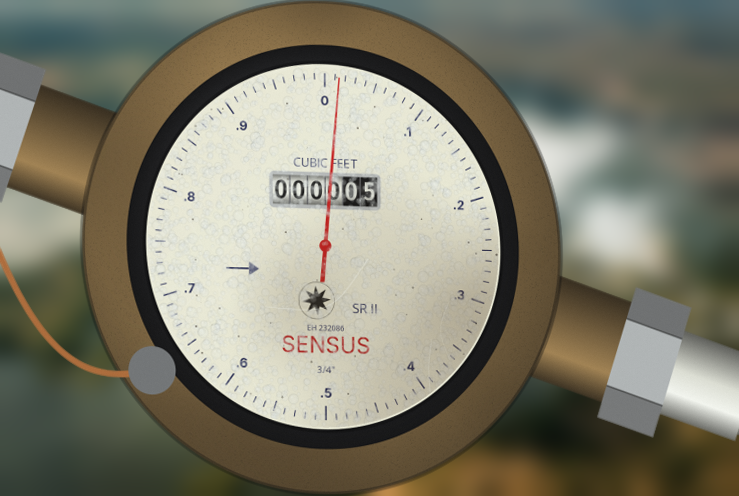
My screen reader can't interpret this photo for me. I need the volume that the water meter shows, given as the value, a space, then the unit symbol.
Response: 5.01 ft³
